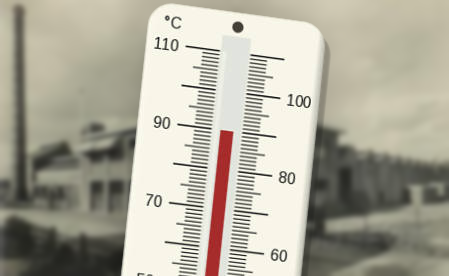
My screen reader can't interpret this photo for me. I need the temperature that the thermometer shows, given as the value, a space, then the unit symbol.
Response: 90 °C
